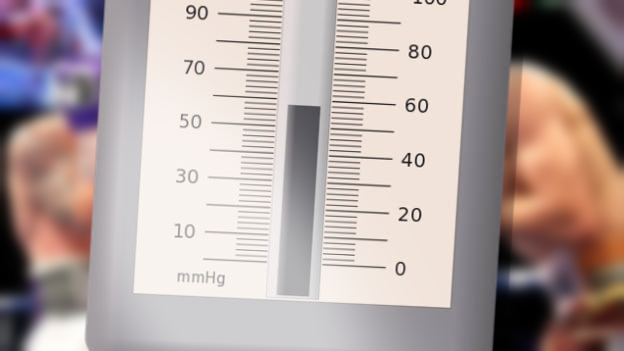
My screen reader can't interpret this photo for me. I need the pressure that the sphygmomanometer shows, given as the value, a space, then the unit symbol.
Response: 58 mmHg
